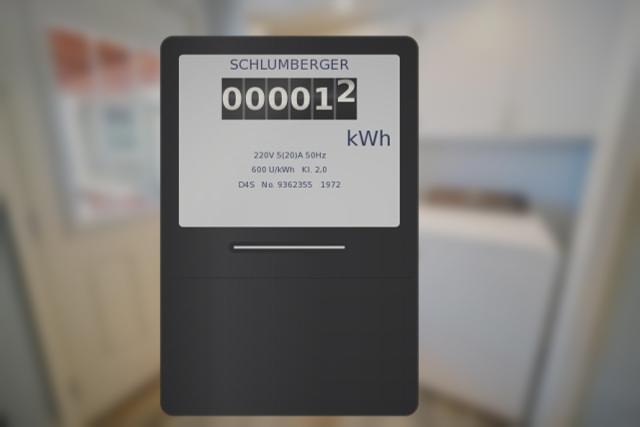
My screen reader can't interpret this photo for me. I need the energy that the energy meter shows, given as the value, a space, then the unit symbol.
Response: 12 kWh
